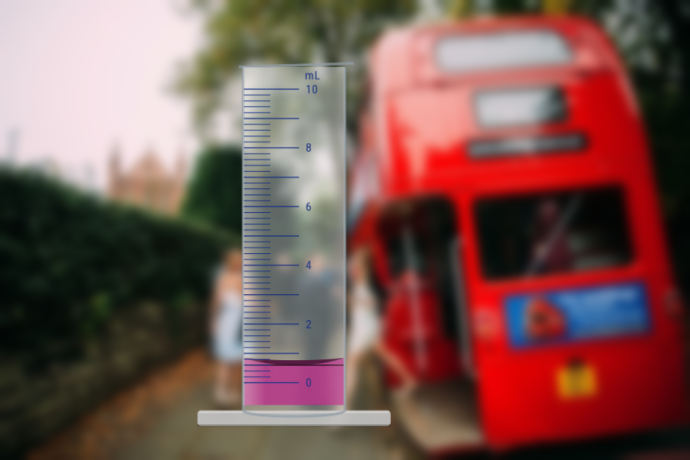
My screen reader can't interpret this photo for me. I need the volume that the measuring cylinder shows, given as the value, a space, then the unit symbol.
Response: 0.6 mL
